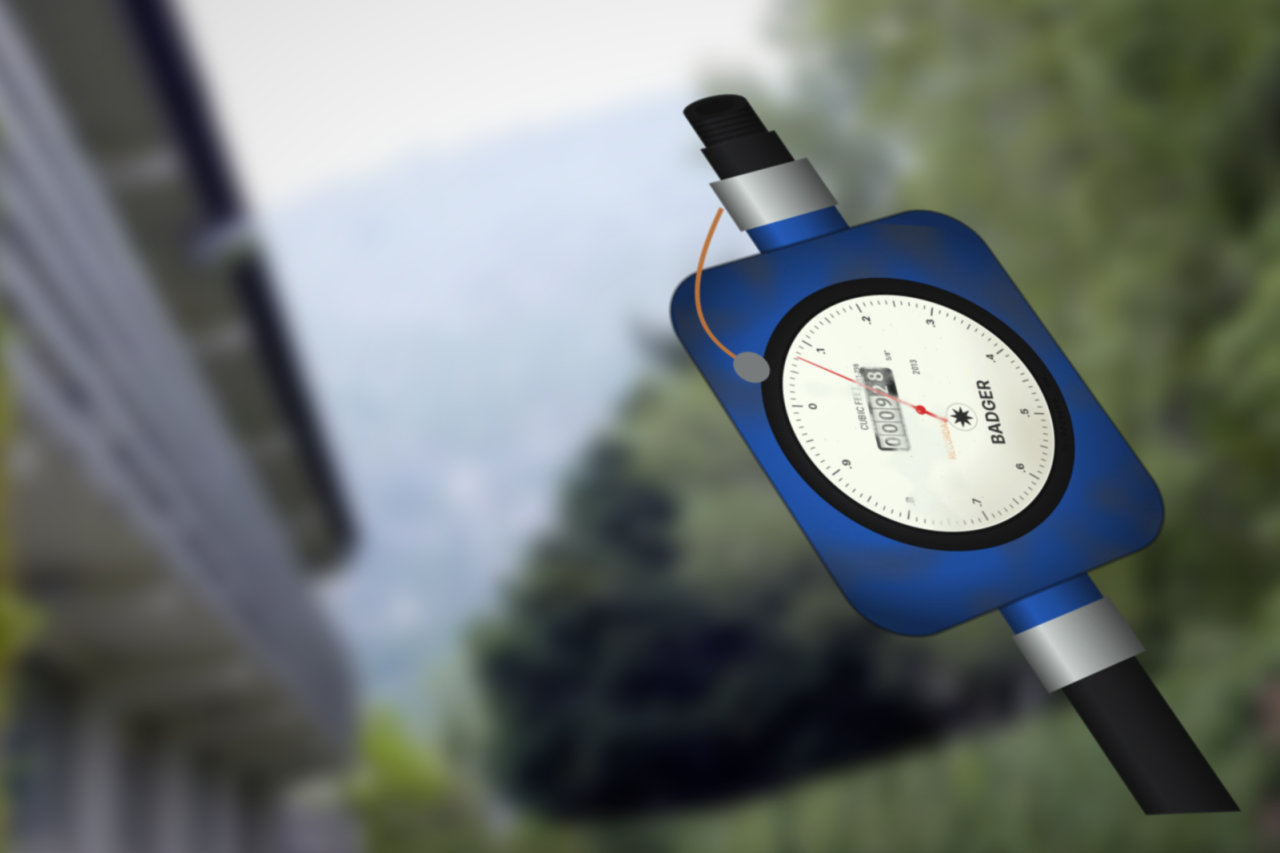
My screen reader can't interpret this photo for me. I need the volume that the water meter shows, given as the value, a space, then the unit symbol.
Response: 928.07 ft³
